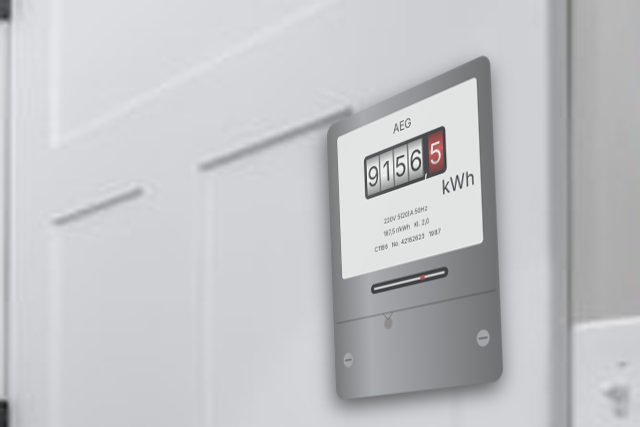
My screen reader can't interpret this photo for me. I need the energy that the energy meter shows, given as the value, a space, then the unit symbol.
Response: 9156.5 kWh
